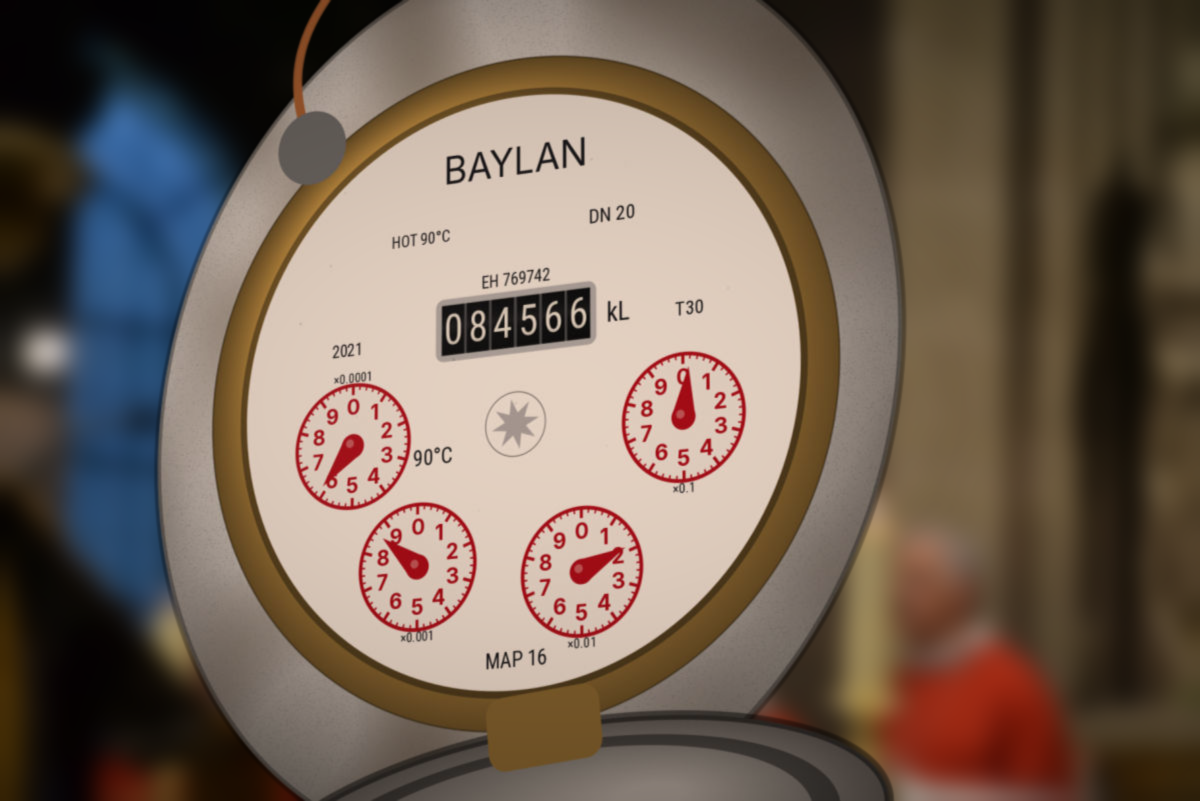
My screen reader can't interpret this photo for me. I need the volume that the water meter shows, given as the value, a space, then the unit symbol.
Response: 84566.0186 kL
